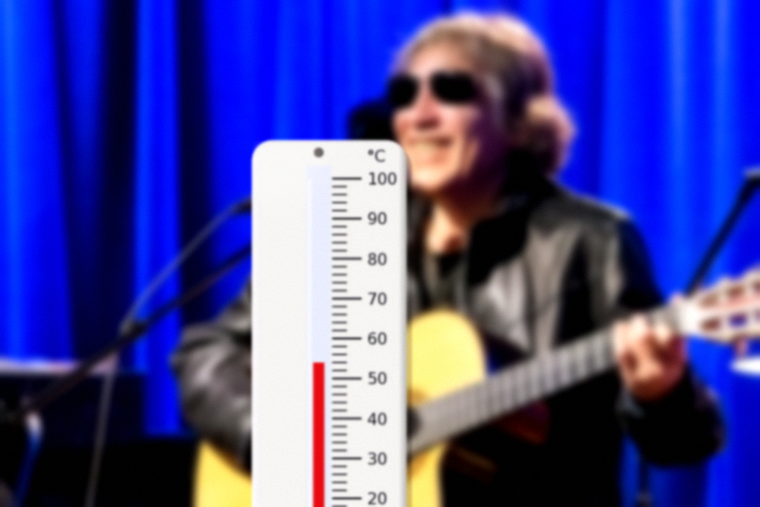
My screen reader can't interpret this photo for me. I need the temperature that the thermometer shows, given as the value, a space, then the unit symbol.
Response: 54 °C
